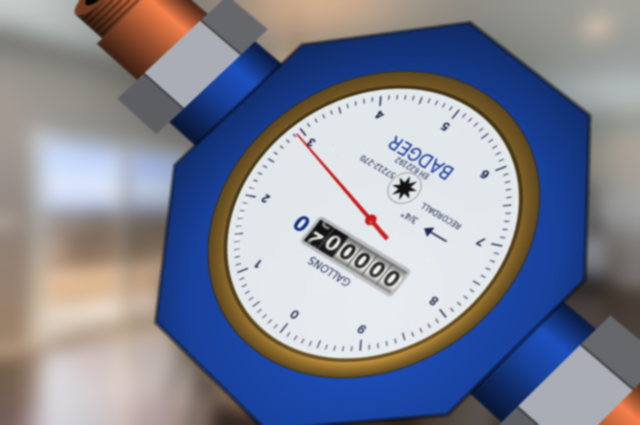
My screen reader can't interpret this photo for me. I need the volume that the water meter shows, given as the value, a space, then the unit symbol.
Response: 22.9 gal
